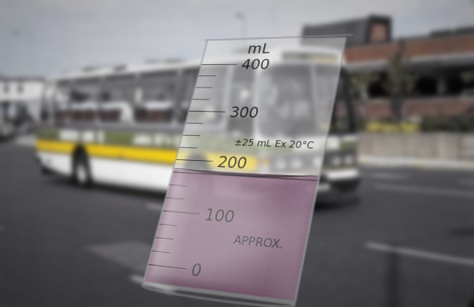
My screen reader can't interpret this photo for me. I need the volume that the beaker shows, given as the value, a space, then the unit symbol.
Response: 175 mL
